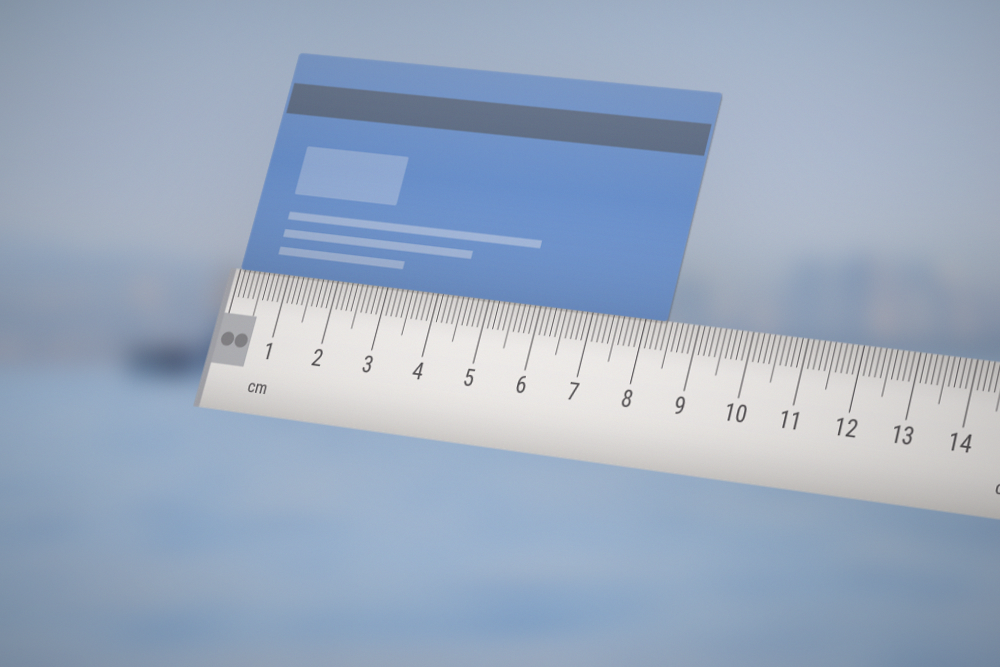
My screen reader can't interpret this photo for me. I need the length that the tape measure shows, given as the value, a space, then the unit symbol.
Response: 8.4 cm
